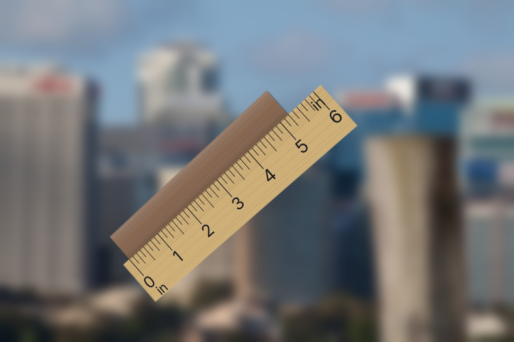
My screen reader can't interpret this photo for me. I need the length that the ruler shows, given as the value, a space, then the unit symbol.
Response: 5.25 in
